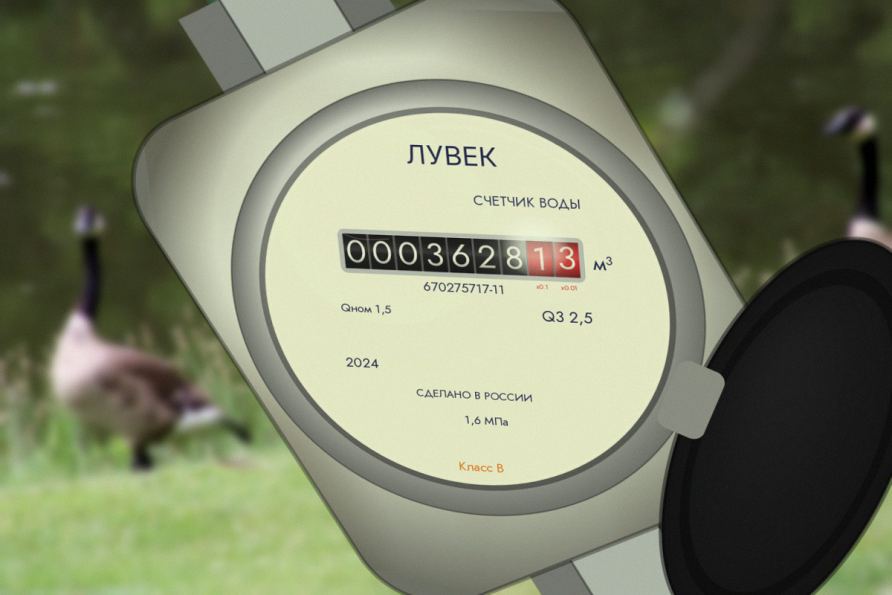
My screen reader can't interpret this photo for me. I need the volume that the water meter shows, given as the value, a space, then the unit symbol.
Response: 3628.13 m³
